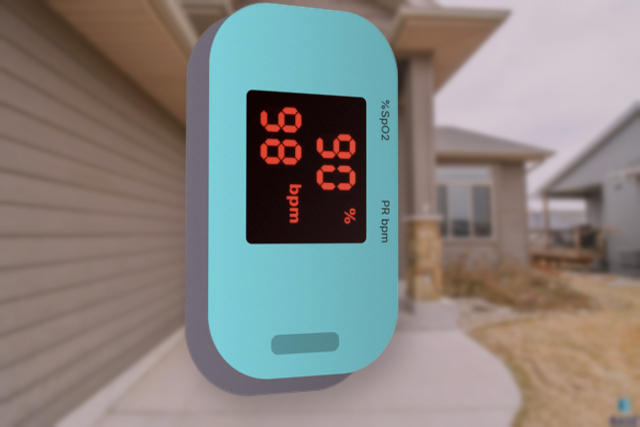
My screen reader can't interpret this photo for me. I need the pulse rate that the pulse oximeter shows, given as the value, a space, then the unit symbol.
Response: 98 bpm
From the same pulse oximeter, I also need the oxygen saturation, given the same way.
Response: 90 %
